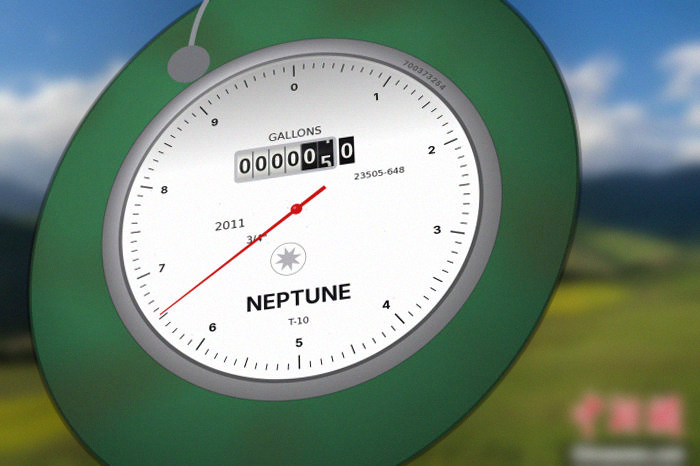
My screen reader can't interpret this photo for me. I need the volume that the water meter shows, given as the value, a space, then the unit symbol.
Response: 46.5 gal
